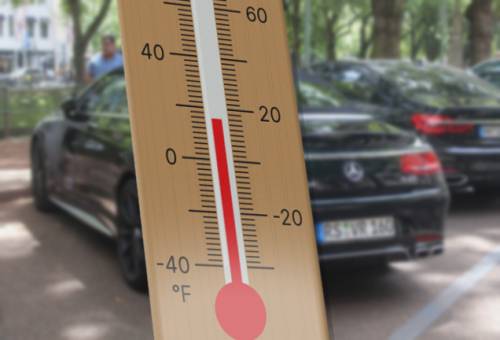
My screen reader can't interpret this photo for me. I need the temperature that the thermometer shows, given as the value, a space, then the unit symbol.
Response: 16 °F
